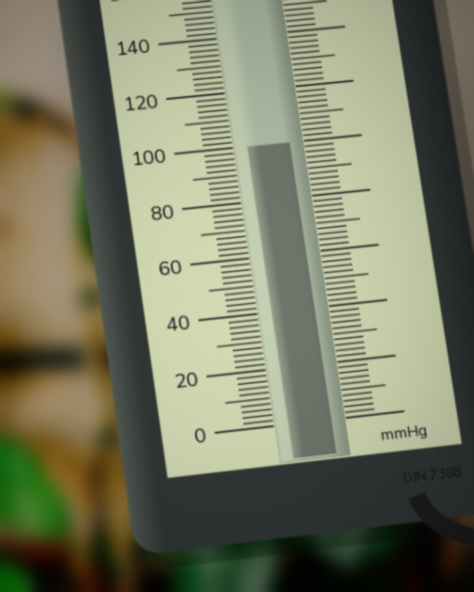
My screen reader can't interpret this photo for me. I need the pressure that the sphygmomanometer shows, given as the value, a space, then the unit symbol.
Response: 100 mmHg
